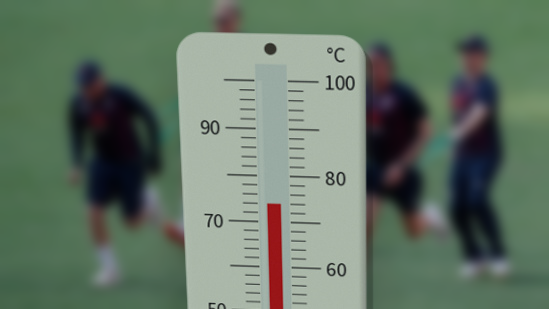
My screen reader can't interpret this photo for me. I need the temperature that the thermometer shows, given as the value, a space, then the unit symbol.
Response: 74 °C
